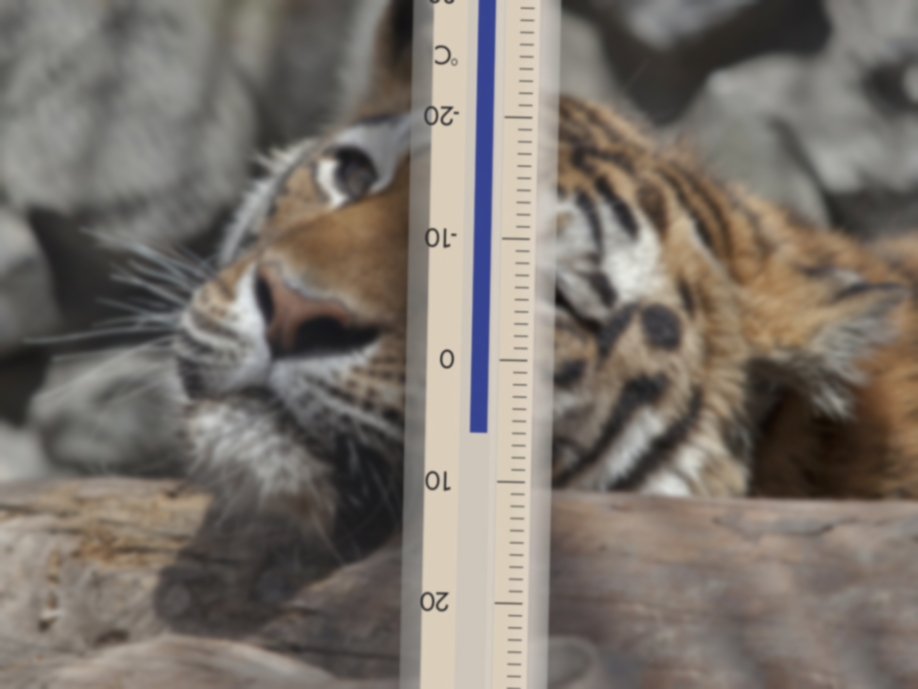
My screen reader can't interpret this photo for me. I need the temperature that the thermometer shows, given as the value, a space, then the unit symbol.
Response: 6 °C
